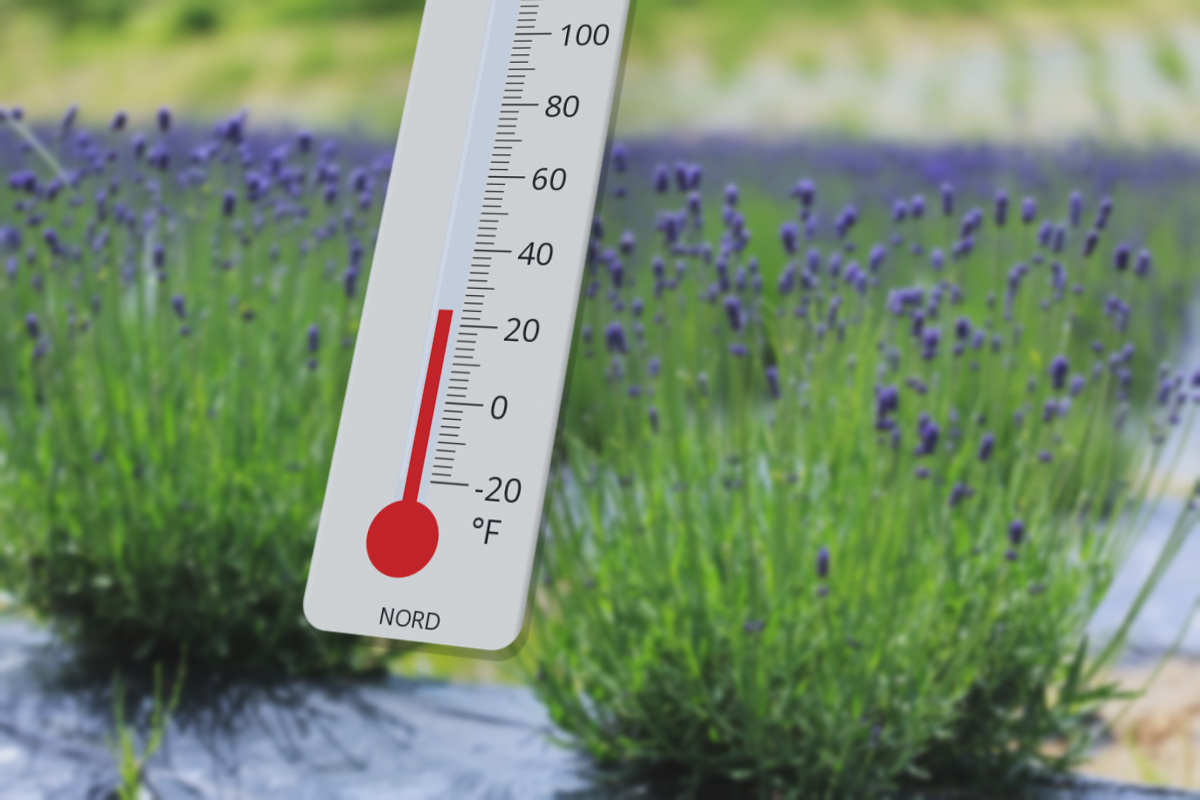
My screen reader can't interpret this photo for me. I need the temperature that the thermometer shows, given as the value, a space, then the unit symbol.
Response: 24 °F
